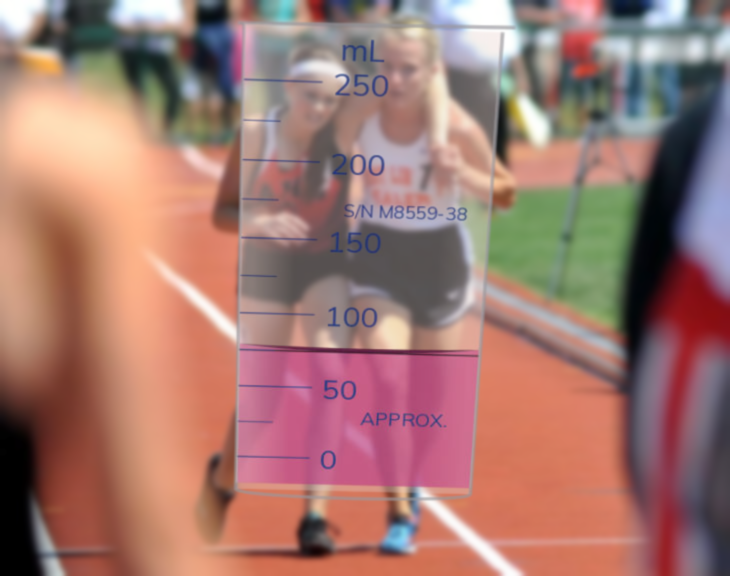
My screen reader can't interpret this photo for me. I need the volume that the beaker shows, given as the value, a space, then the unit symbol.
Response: 75 mL
